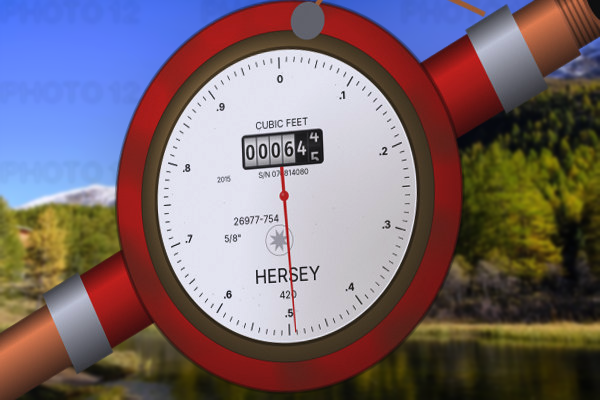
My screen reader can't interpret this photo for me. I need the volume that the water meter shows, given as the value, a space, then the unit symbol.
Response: 644.49 ft³
